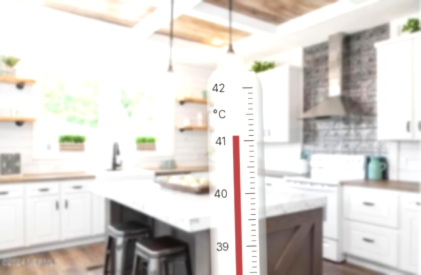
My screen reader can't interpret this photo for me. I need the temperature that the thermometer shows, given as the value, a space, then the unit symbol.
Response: 41.1 °C
